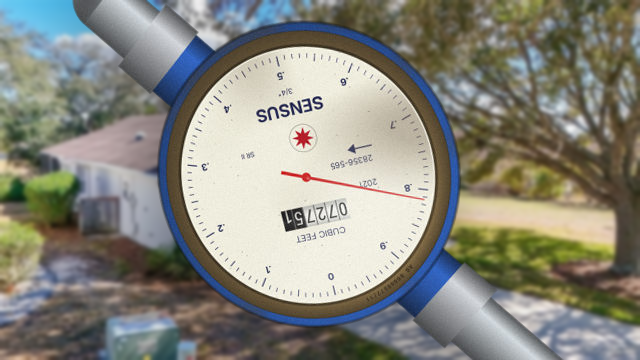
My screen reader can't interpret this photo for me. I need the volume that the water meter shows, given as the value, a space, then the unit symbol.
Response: 72750.81 ft³
